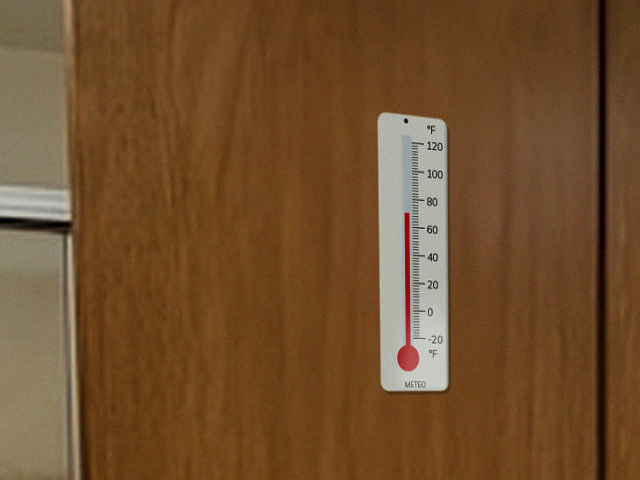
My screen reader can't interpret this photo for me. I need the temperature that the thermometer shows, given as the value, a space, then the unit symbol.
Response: 70 °F
